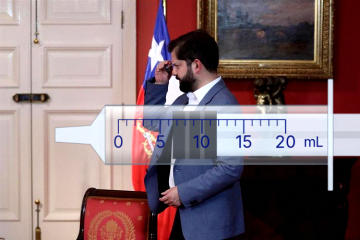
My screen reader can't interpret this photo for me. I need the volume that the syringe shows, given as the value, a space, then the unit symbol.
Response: 6.5 mL
